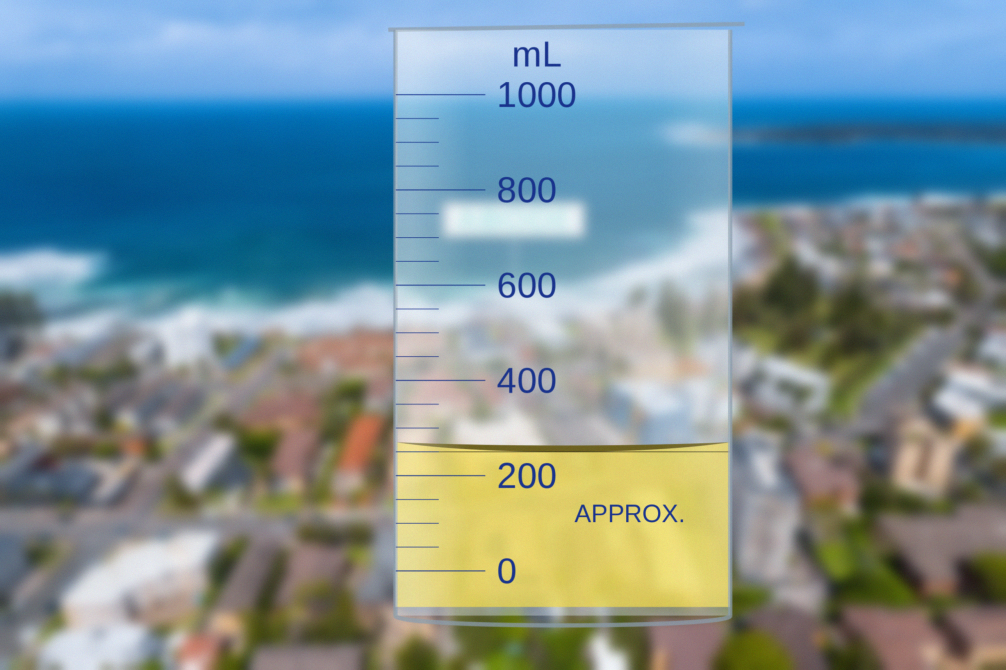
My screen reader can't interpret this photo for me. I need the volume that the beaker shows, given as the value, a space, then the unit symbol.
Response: 250 mL
